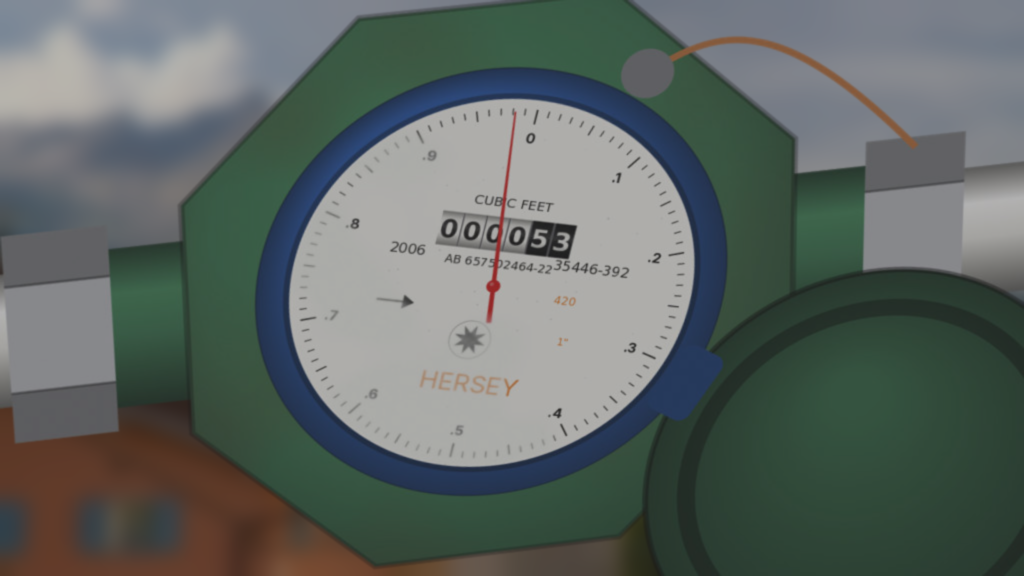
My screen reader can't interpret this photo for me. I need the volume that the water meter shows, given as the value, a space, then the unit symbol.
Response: 52.98 ft³
